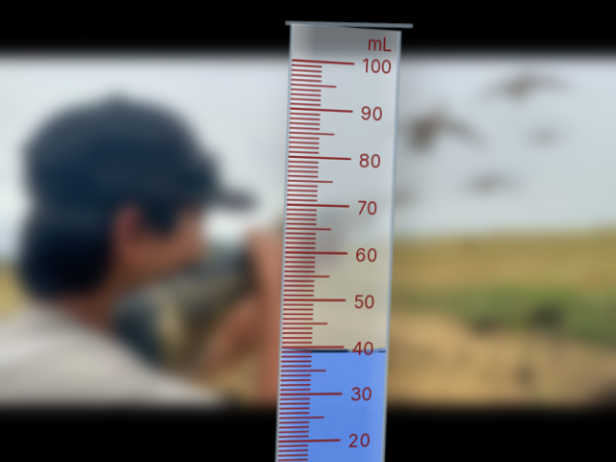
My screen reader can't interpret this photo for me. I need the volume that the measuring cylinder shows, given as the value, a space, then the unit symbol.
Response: 39 mL
